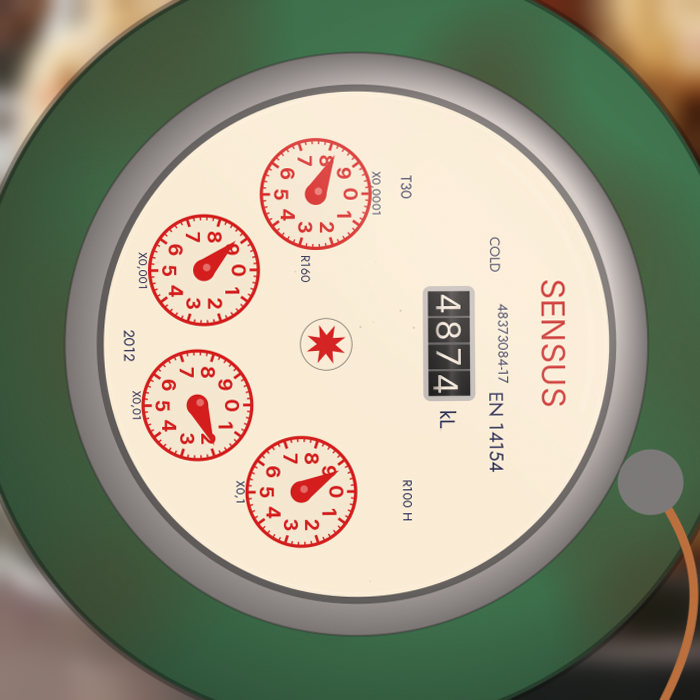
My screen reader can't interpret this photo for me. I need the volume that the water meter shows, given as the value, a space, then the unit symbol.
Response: 4873.9188 kL
